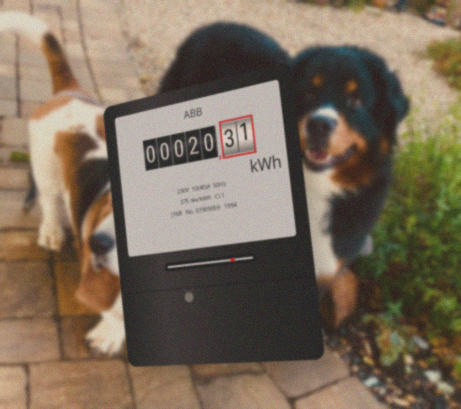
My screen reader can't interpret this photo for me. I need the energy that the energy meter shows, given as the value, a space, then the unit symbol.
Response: 20.31 kWh
